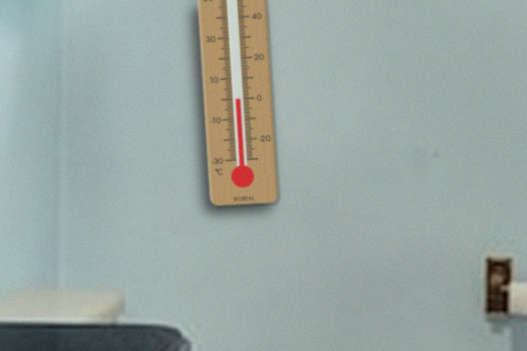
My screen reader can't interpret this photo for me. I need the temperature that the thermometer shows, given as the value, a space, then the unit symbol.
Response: 0 °C
